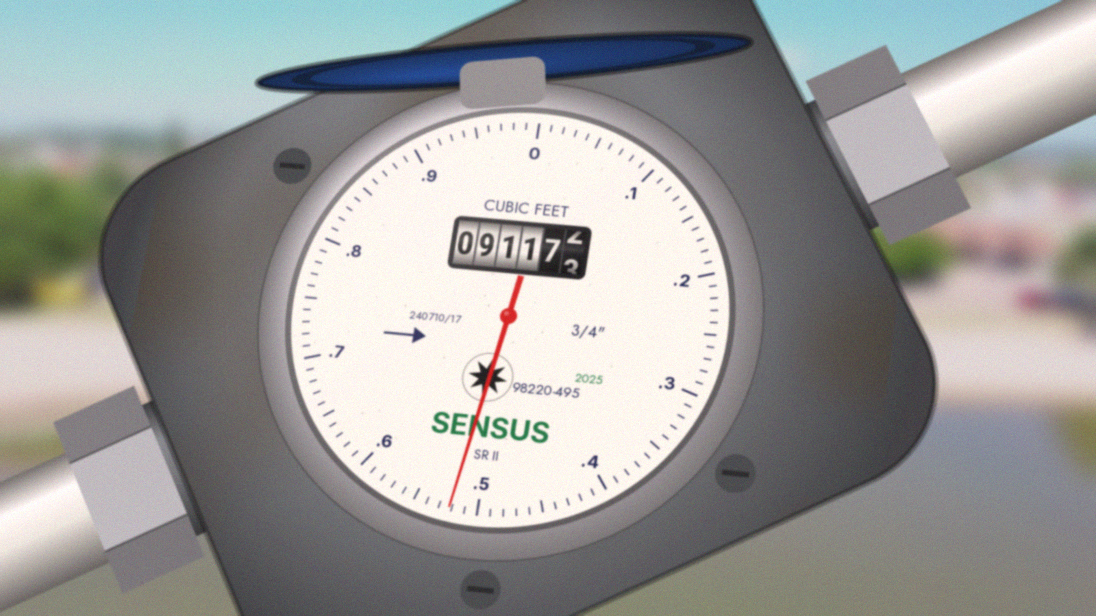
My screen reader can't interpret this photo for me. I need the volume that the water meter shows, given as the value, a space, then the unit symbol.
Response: 91172.52 ft³
